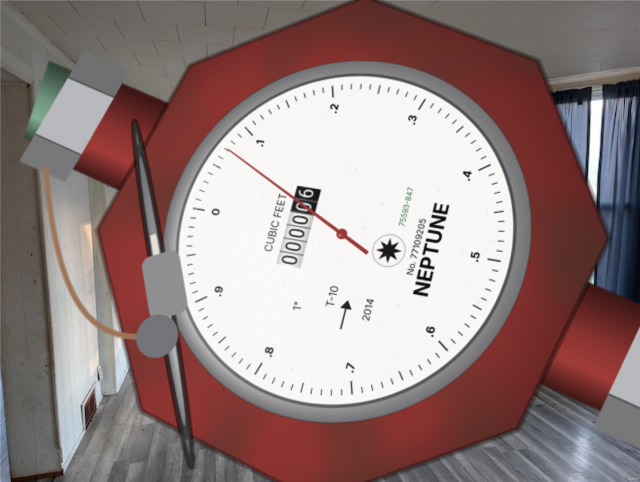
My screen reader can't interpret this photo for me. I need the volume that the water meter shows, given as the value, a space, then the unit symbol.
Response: 6.07 ft³
